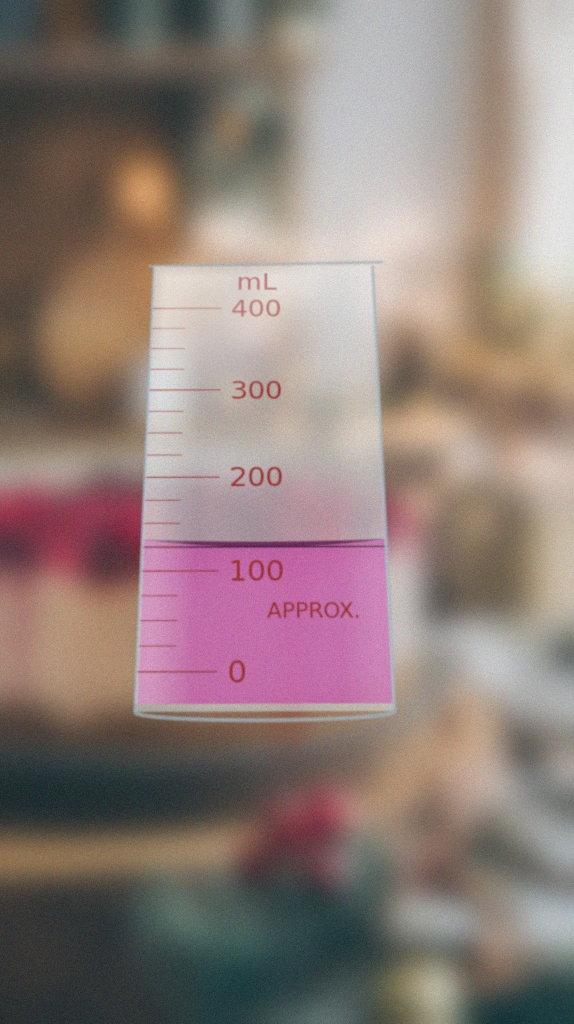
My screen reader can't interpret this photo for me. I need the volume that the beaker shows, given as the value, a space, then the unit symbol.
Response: 125 mL
